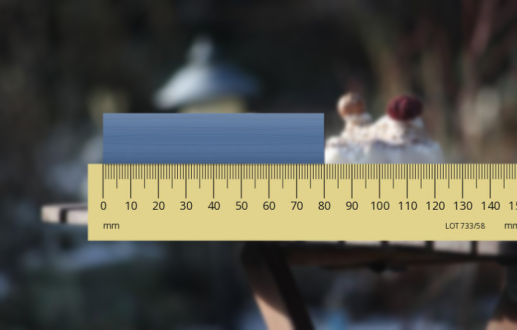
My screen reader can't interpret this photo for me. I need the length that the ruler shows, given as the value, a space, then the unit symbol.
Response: 80 mm
